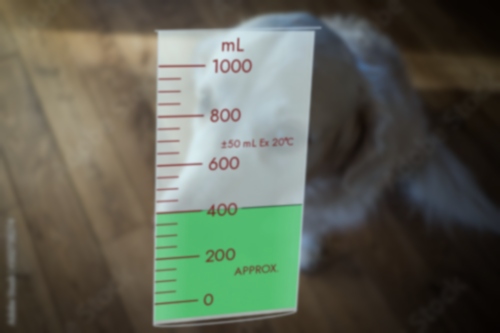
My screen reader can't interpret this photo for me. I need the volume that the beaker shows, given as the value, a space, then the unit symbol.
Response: 400 mL
